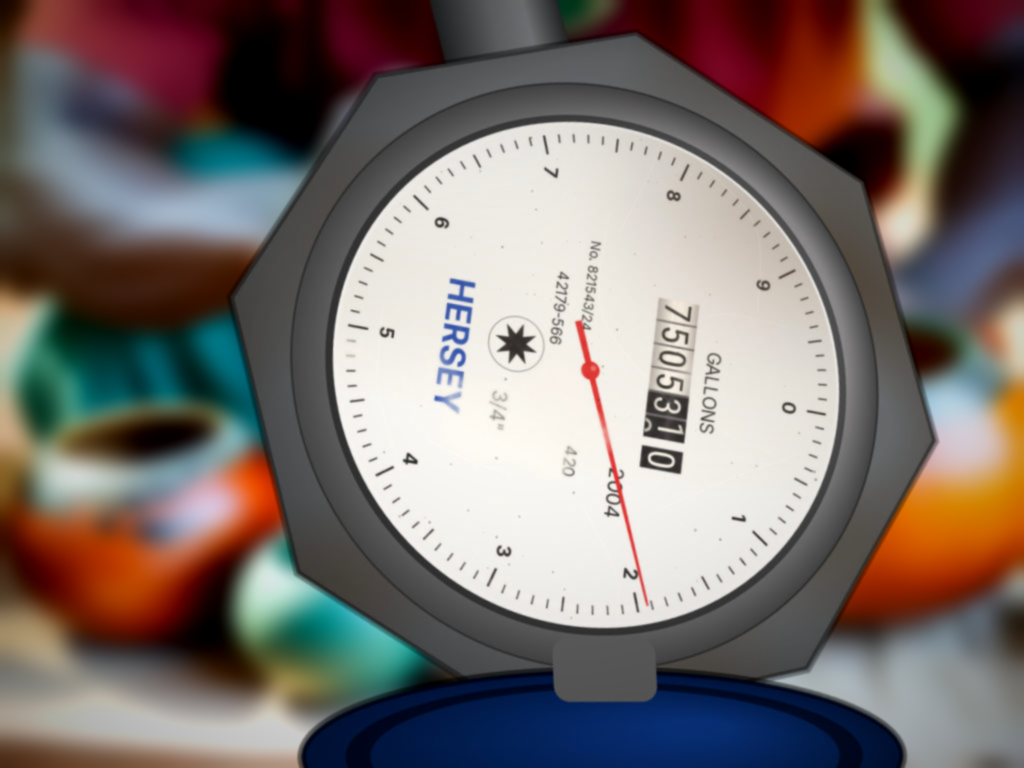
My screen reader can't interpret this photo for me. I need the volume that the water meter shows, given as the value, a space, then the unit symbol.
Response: 7505311.9 gal
